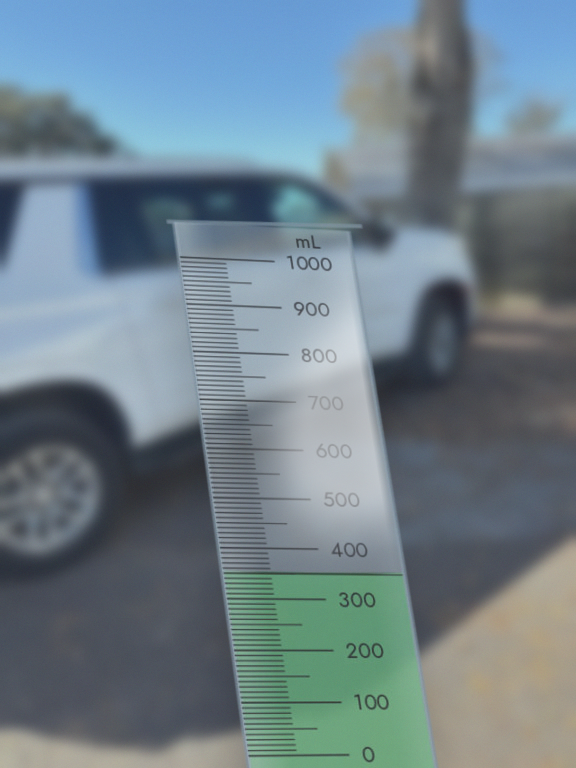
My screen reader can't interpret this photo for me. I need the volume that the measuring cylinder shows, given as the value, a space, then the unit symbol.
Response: 350 mL
